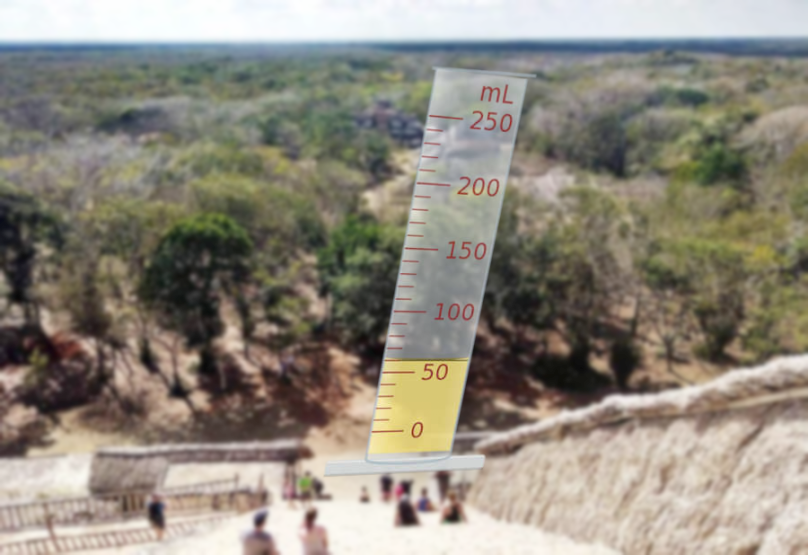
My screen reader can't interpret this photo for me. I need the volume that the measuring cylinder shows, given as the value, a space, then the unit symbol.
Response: 60 mL
